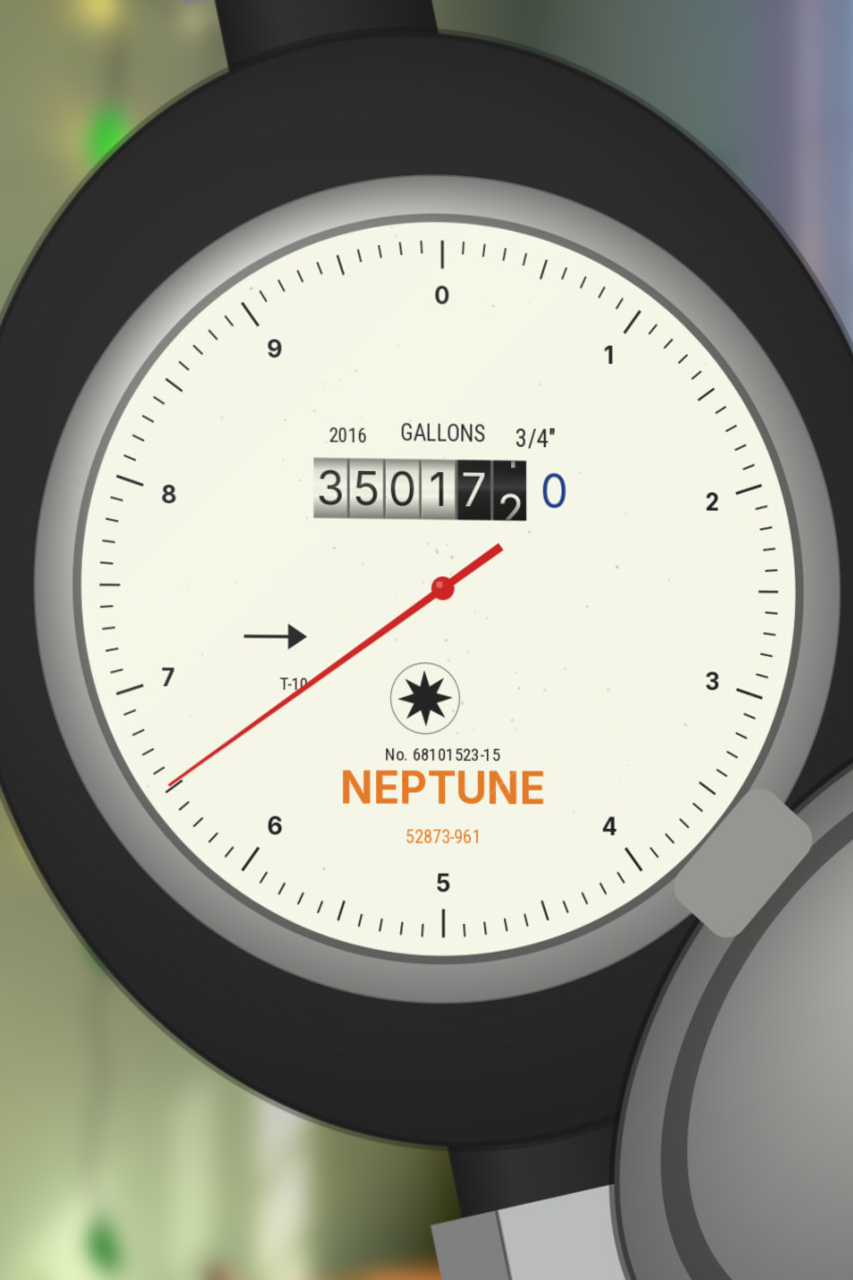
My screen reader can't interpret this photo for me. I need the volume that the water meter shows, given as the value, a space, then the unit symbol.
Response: 3501716.5 gal
